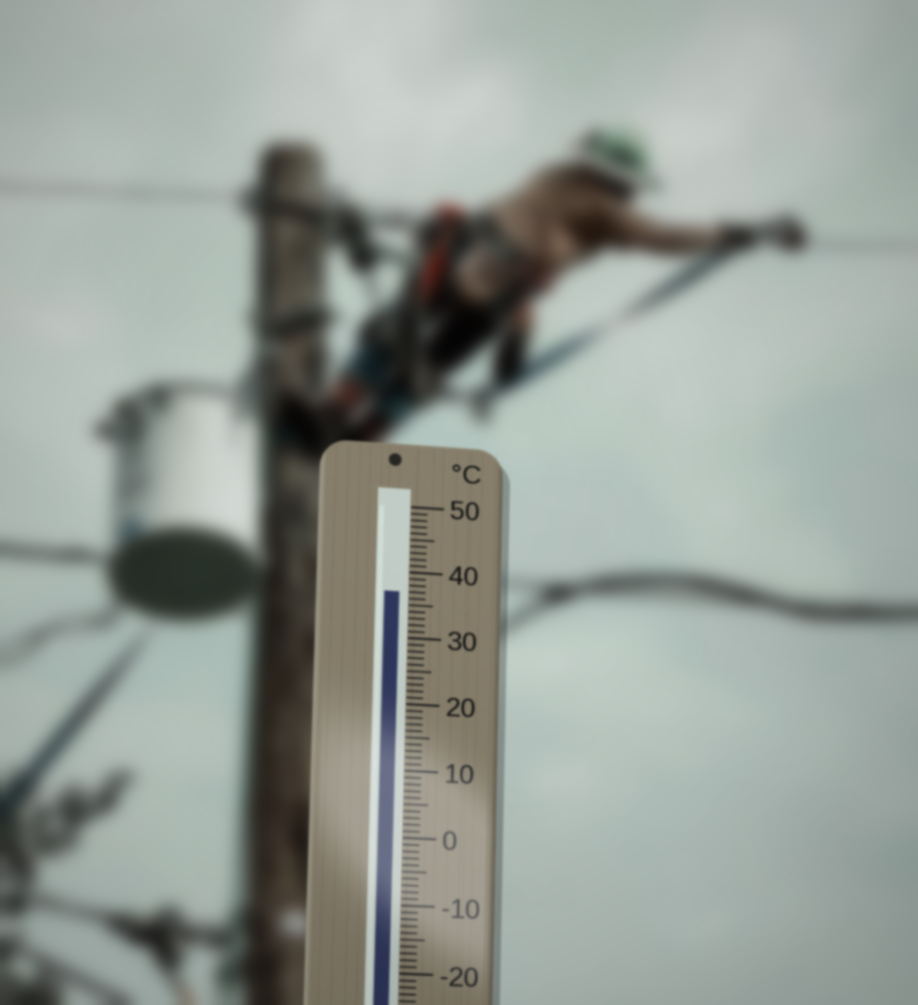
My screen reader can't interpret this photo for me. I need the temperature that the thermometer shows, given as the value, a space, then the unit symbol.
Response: 37 °C
